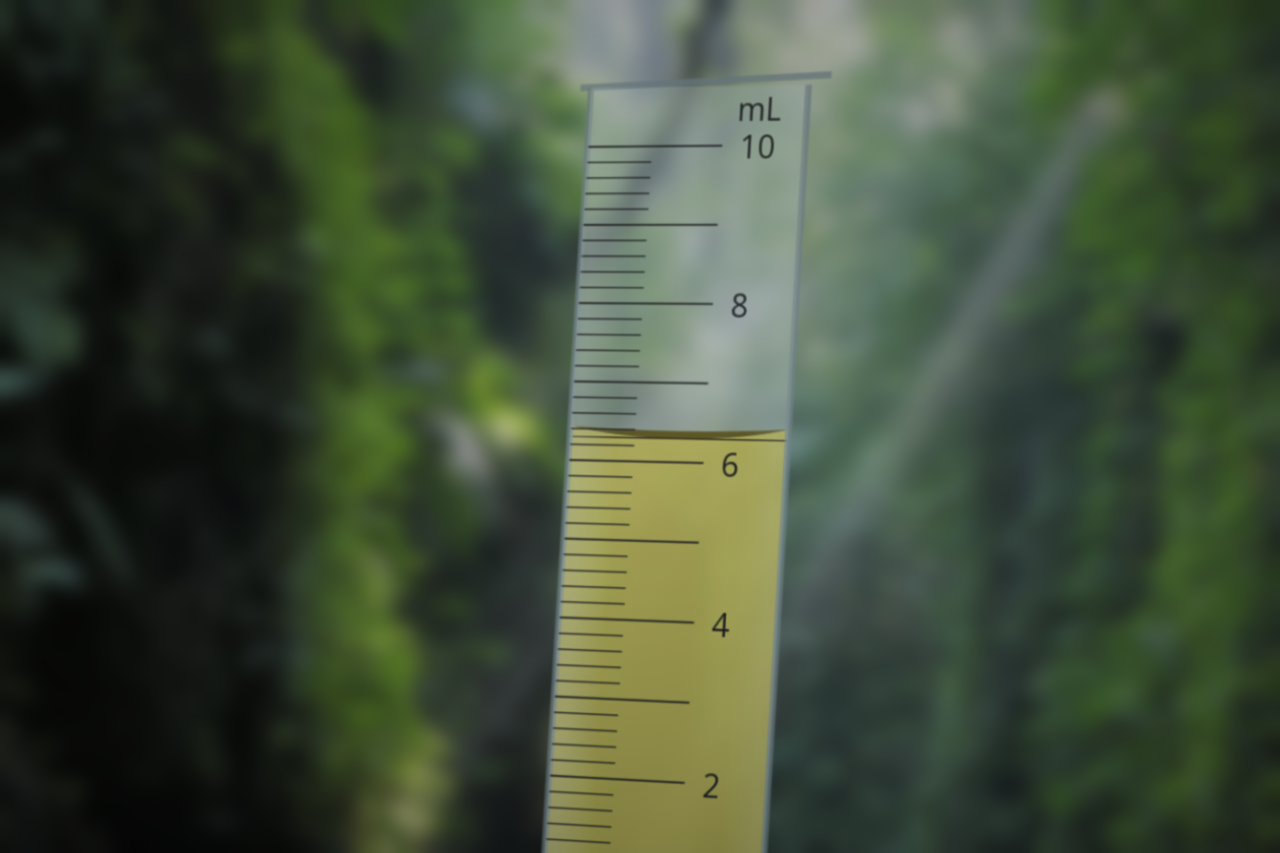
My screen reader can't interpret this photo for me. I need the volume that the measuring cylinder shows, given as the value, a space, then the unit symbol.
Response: 6.3 mL
